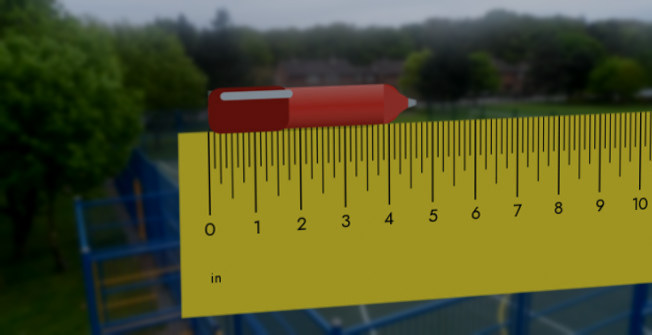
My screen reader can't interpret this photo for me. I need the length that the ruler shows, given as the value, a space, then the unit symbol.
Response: 4.625 in
